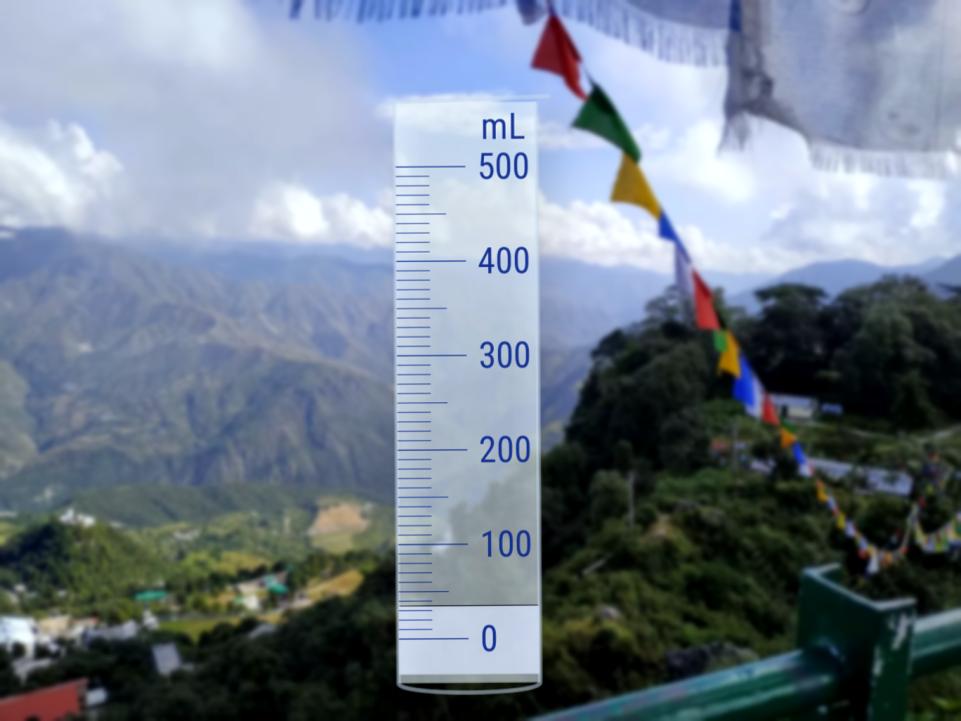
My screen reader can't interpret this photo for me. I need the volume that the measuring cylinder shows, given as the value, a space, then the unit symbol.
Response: 35 mL
